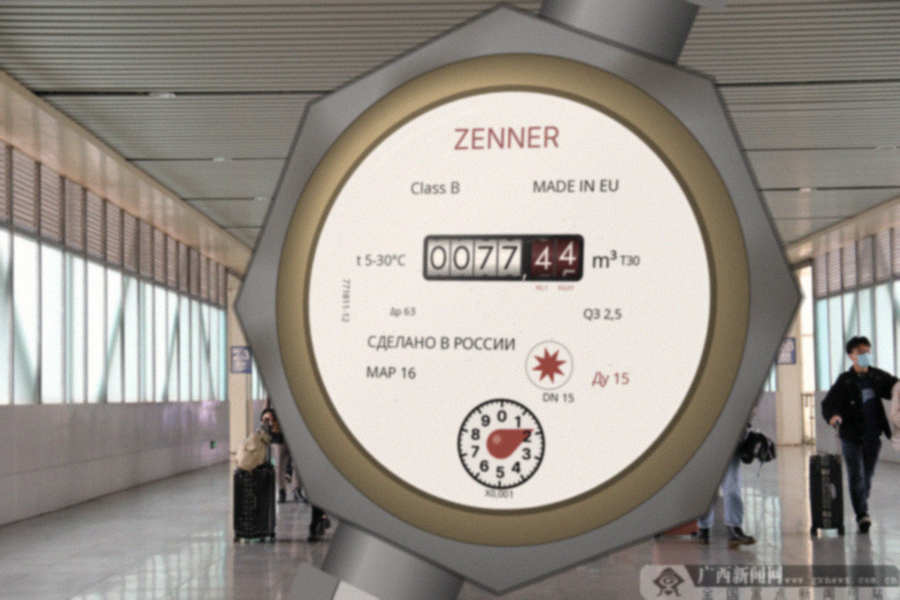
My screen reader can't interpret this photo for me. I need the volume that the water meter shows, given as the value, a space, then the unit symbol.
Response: 77.441 m³
